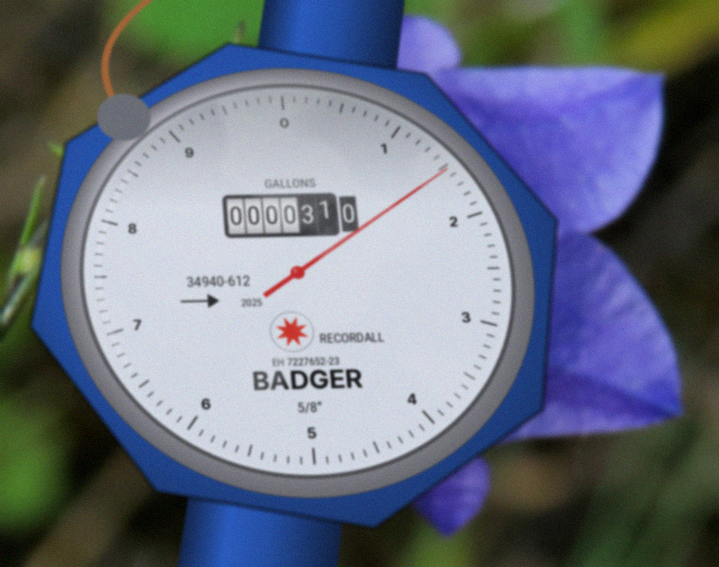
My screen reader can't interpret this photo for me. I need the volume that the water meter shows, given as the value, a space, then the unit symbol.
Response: 311.5 gal
